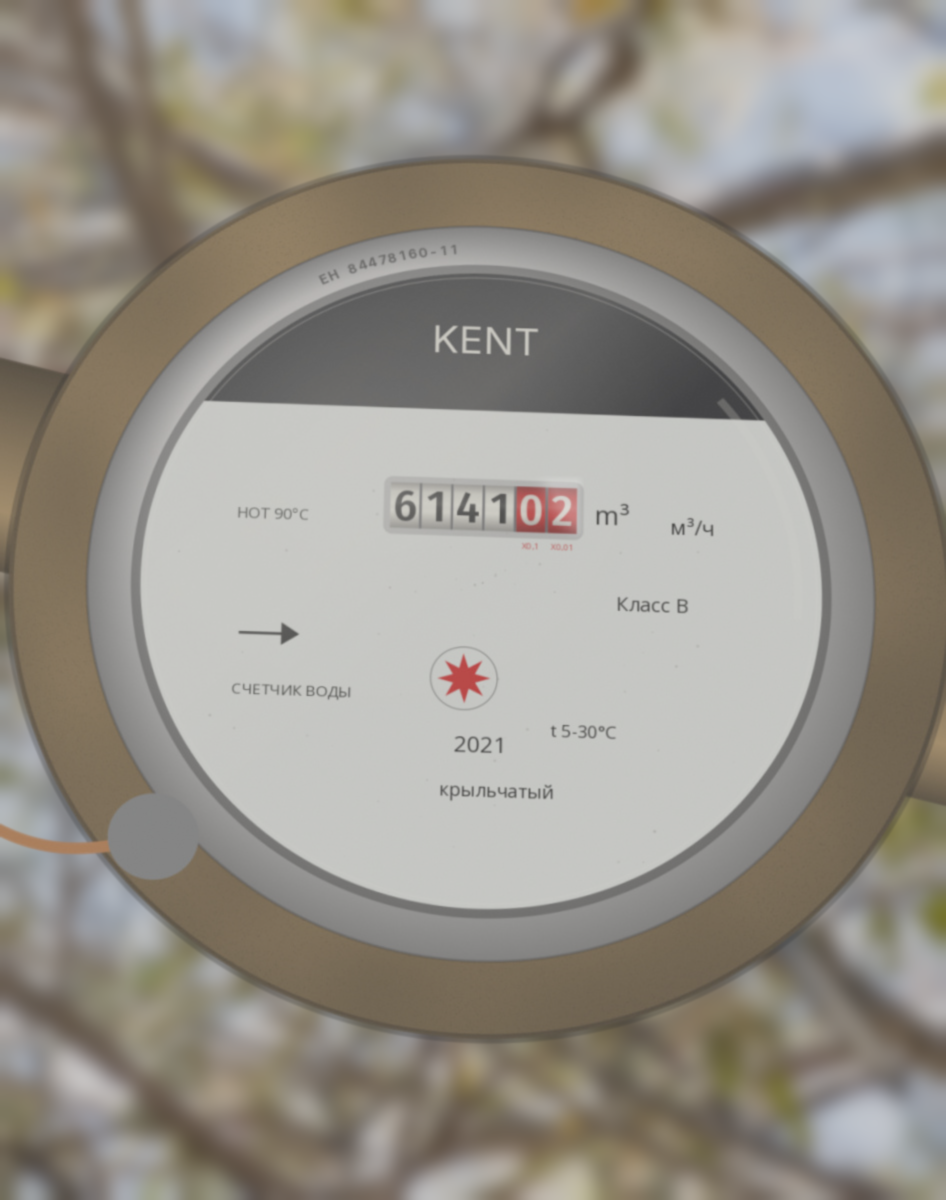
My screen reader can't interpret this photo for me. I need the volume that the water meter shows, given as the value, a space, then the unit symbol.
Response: 6141.02 m³
